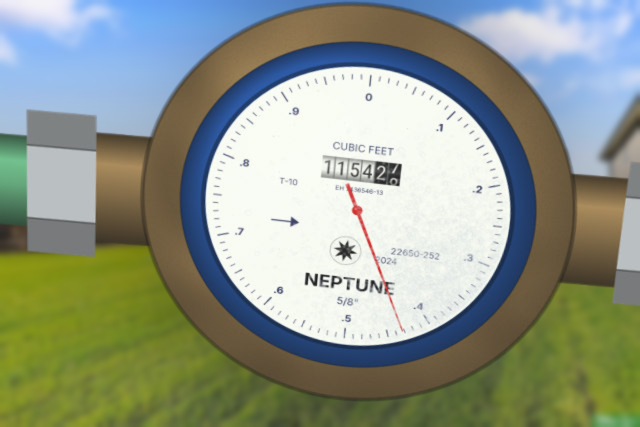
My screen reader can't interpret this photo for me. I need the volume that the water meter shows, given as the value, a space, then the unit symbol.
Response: 115427.43 ft³
